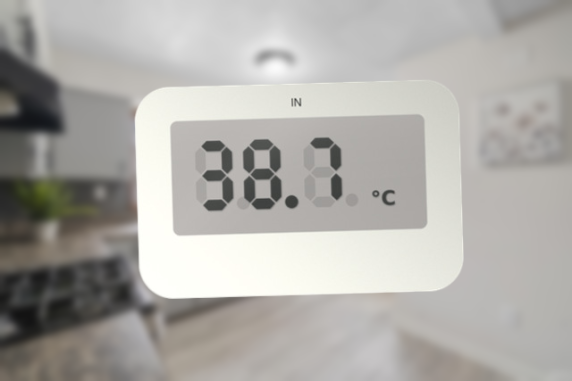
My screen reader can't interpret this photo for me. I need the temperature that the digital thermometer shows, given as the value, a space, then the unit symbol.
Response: 38.7 °C
